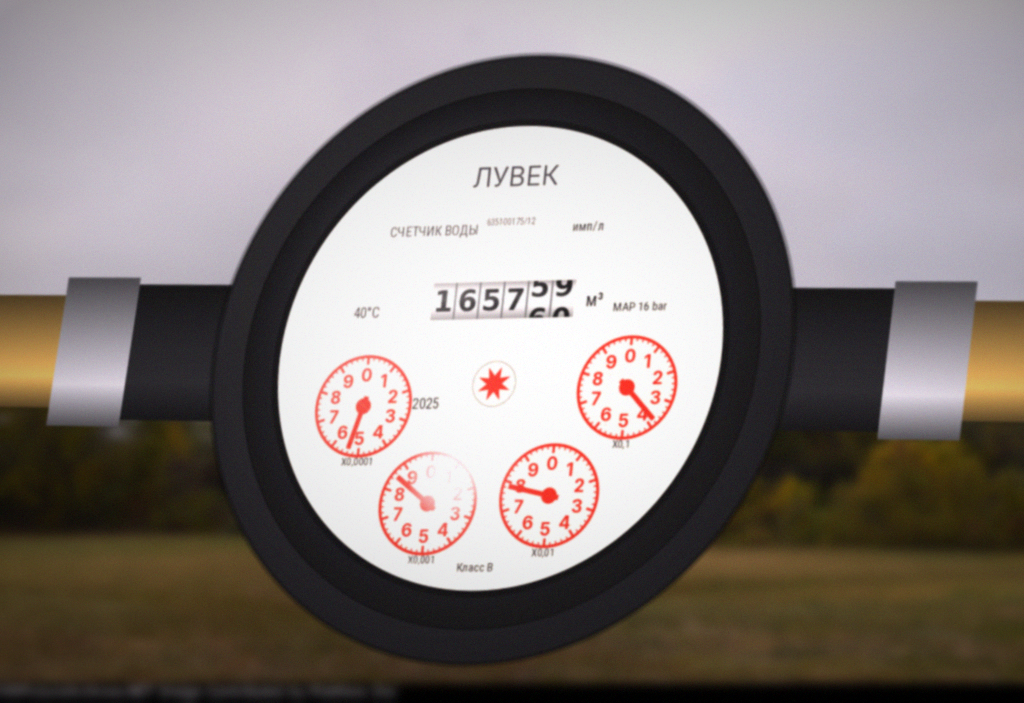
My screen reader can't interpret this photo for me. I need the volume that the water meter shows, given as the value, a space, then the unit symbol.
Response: 165759.3785 m³
